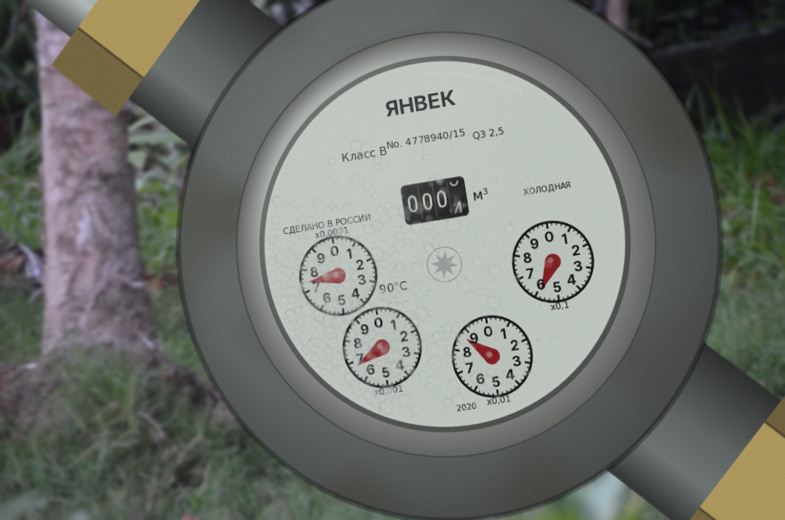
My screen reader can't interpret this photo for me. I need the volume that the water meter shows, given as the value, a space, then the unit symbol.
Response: 3.5867 m³
